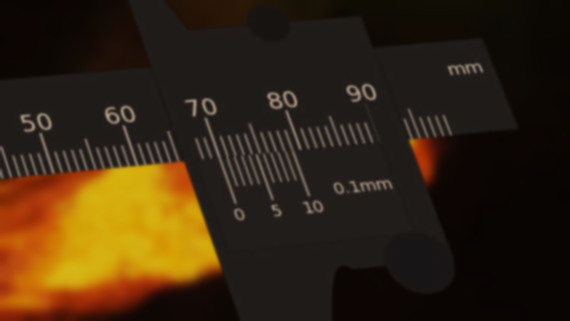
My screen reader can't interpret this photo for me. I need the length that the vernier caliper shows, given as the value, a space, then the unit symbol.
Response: 70.0 mm
